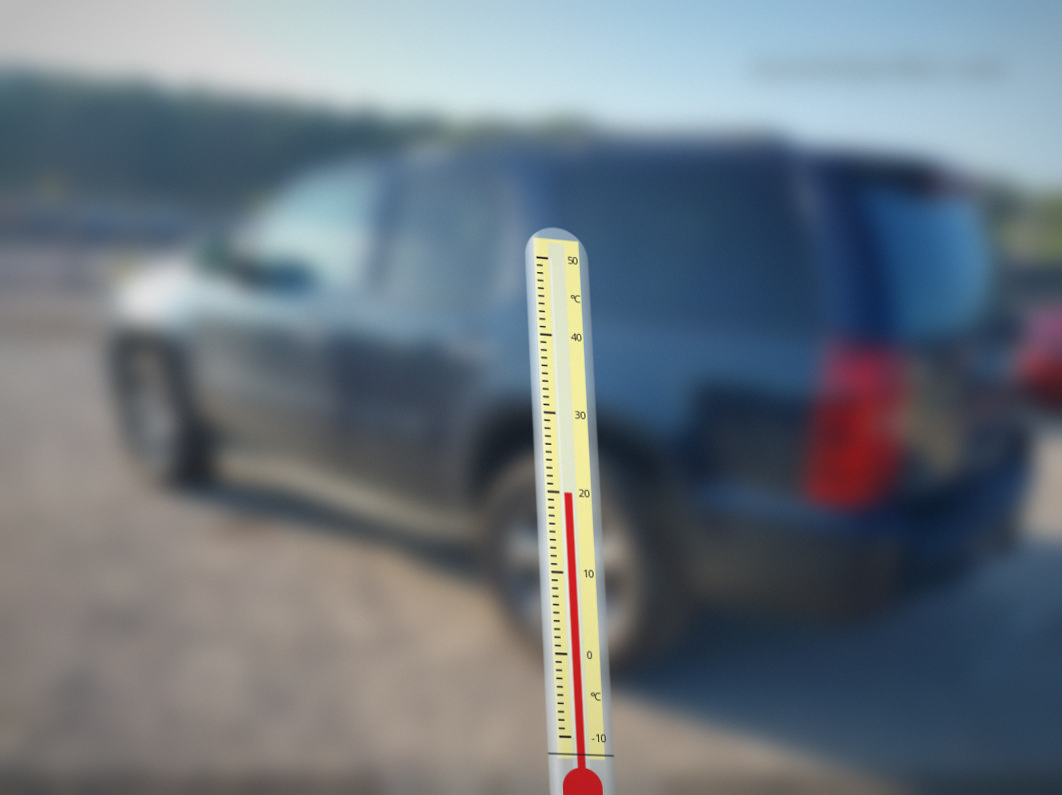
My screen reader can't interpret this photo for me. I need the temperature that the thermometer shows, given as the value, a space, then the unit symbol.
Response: 20 °C
